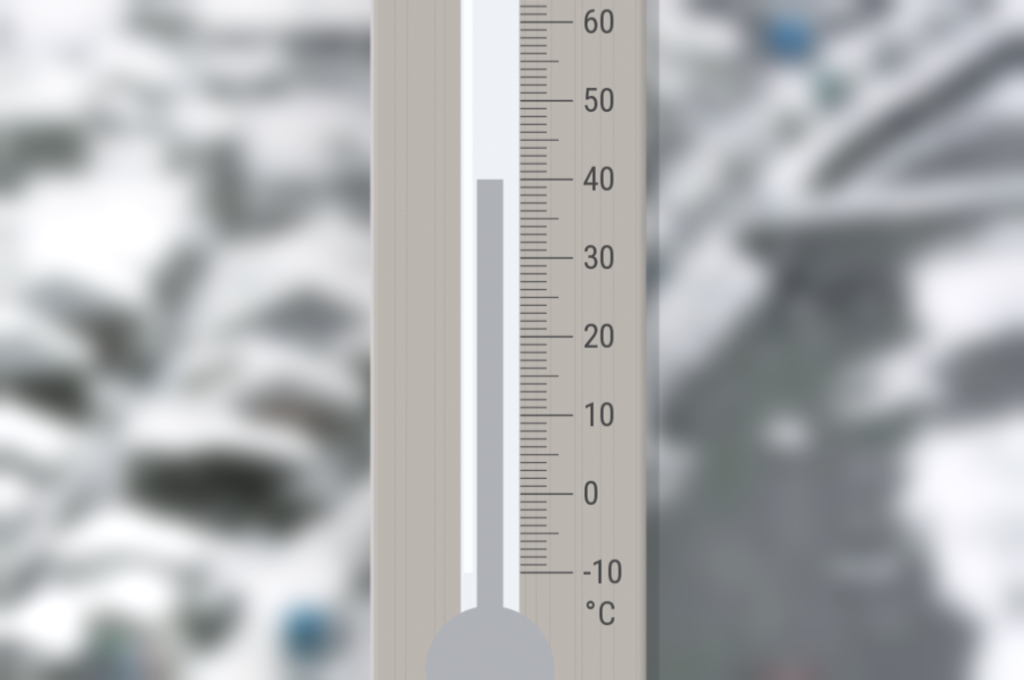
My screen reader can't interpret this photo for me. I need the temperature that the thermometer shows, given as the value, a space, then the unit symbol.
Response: 40 °C
